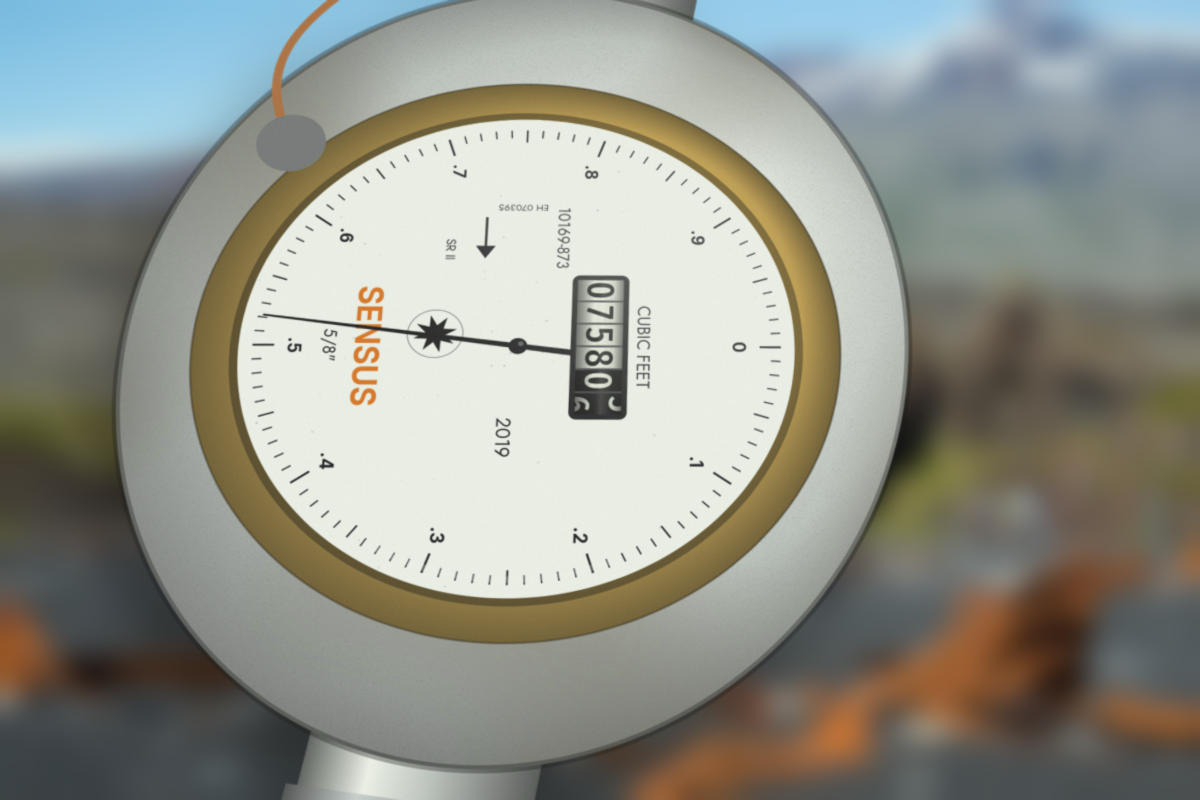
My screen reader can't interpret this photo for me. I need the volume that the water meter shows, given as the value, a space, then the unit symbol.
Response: 75805.52 ft³
